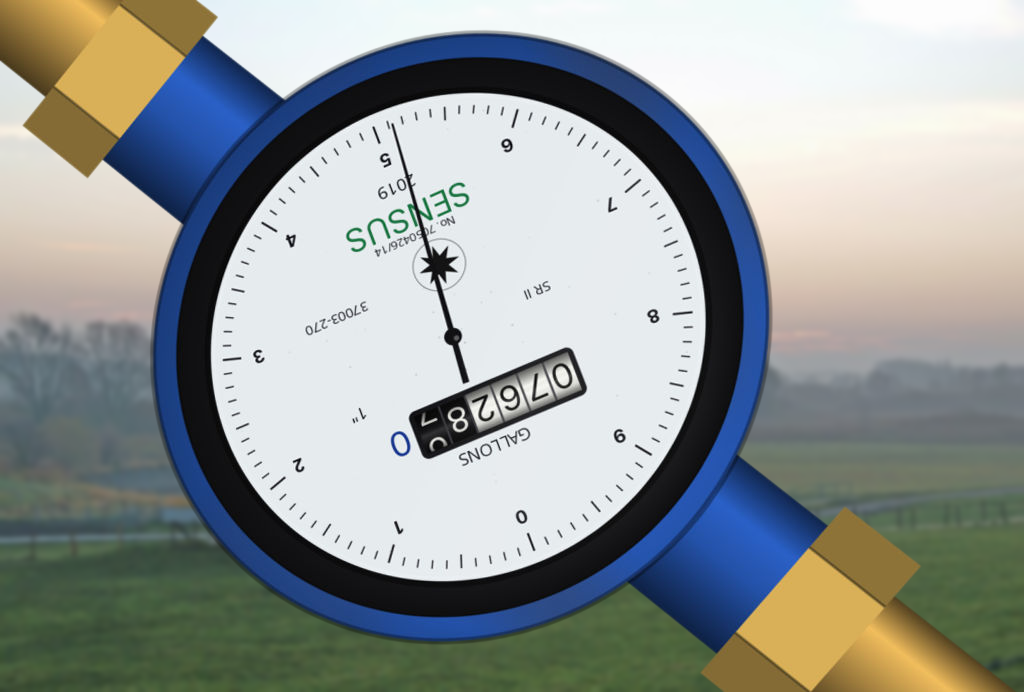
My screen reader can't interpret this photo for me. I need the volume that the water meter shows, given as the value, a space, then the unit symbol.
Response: 762865.1 gal
